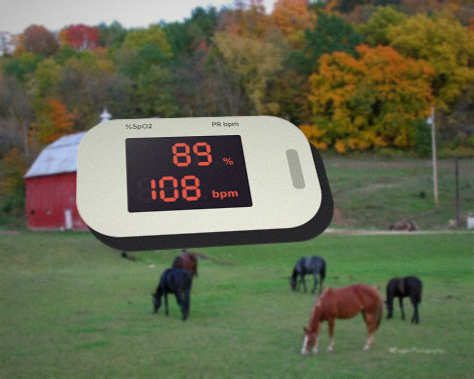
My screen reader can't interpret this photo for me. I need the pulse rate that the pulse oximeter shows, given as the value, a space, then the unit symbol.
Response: 108 bpm
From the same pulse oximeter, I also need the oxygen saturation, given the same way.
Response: 89 %
